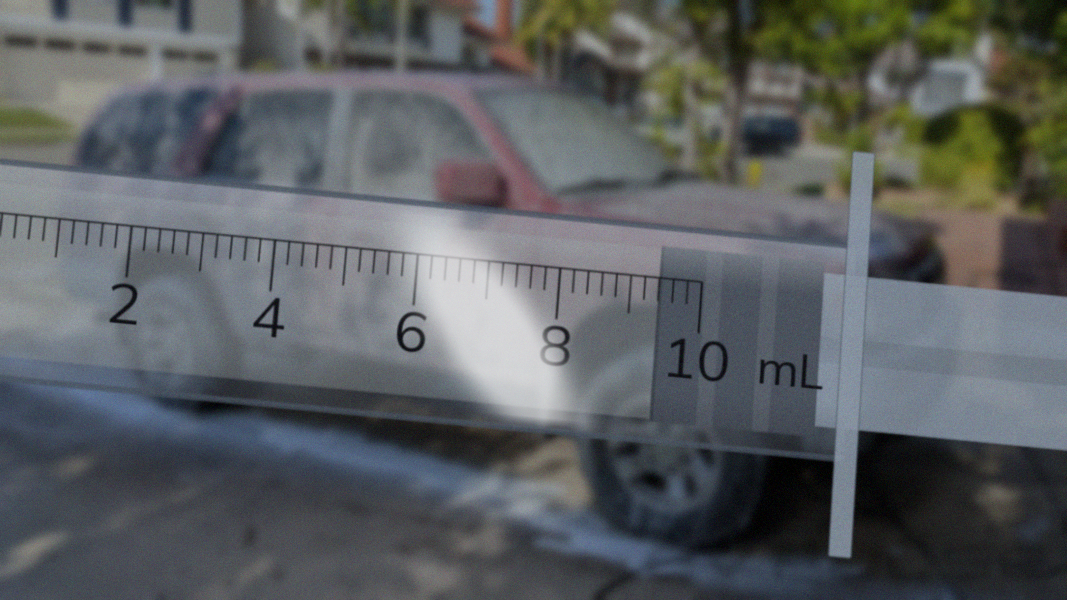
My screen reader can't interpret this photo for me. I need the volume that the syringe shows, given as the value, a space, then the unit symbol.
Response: 9.4 mL
